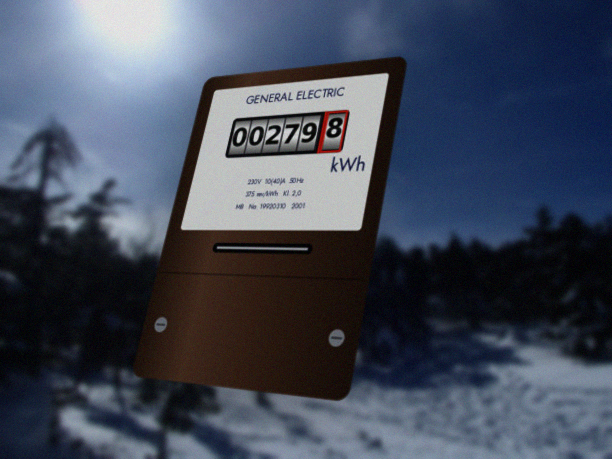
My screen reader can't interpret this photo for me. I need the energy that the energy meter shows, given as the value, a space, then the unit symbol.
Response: 279.8 kWh
